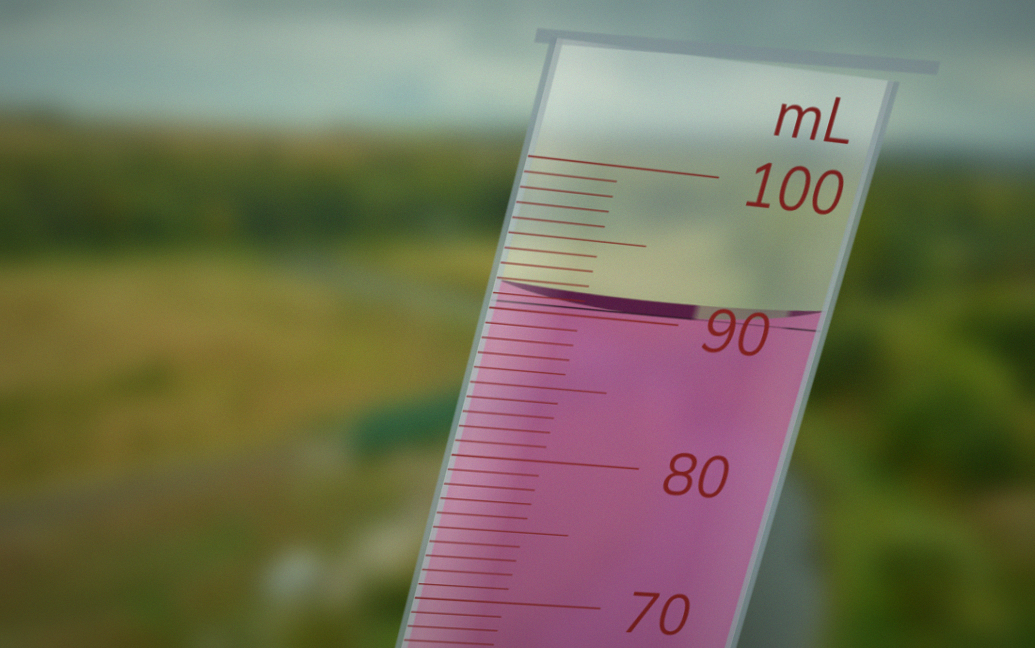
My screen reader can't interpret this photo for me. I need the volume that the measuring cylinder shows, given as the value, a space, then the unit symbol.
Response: 90.5 mL
